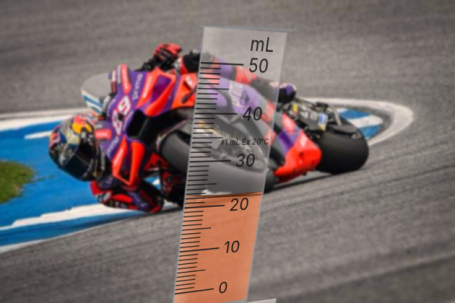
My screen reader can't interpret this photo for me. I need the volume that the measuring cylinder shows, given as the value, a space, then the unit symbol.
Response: 22 mL
